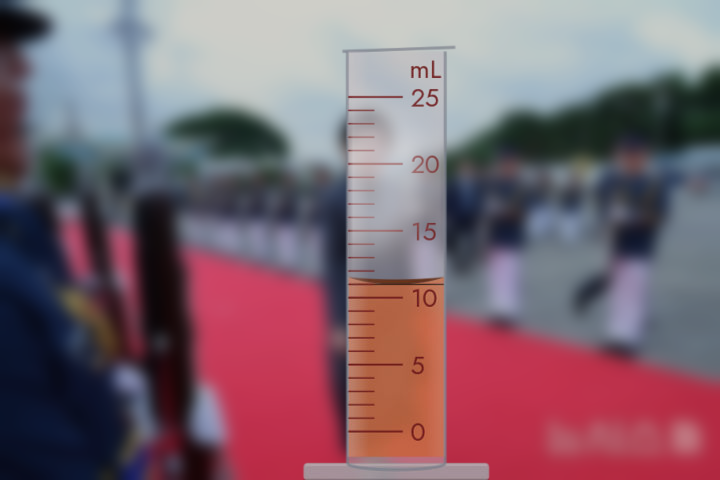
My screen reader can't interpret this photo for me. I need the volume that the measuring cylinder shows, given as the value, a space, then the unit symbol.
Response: 11 mL
